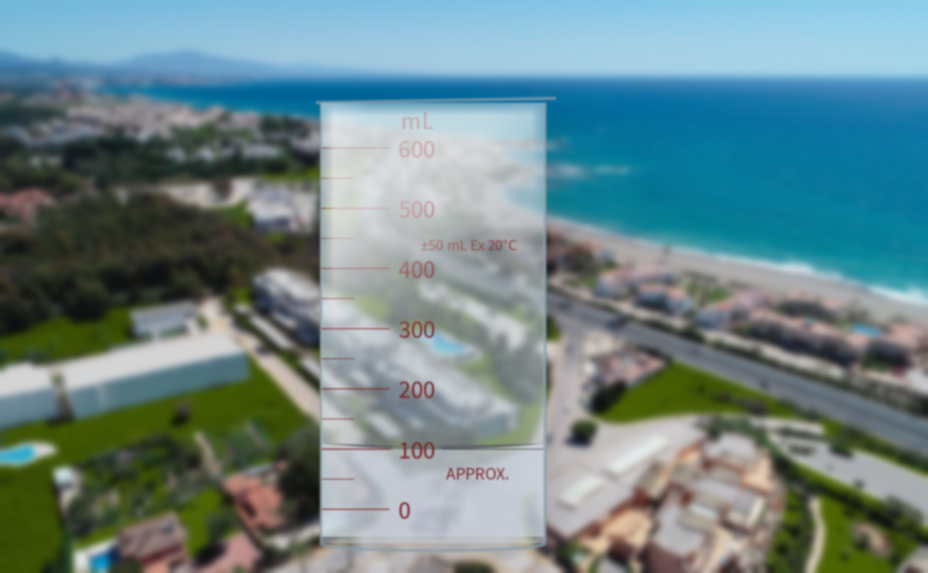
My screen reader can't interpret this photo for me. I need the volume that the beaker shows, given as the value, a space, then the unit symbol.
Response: 100 mL
